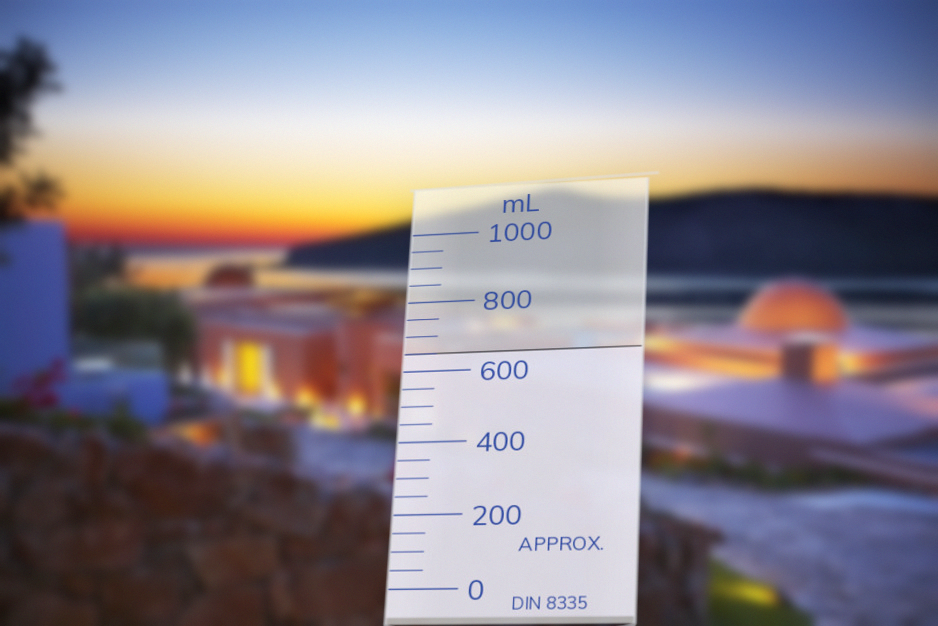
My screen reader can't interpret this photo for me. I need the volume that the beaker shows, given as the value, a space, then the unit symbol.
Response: 650 mL
